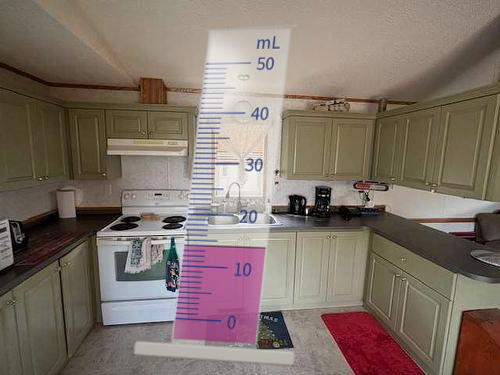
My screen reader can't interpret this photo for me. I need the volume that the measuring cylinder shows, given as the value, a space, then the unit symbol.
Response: 14 mL
